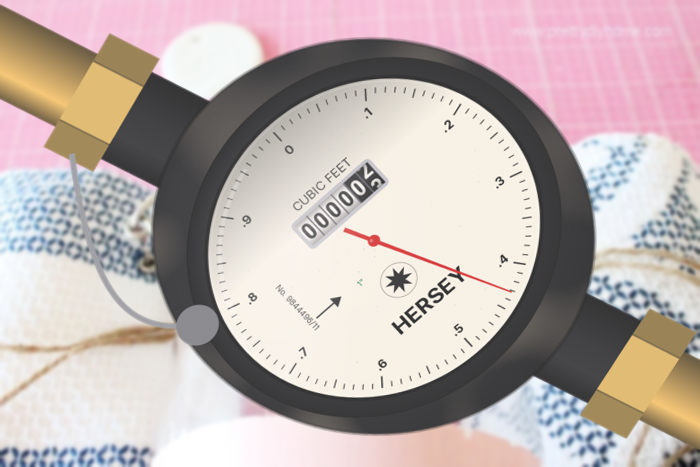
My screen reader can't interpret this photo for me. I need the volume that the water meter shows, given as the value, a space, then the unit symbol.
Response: 2.43 ft³
